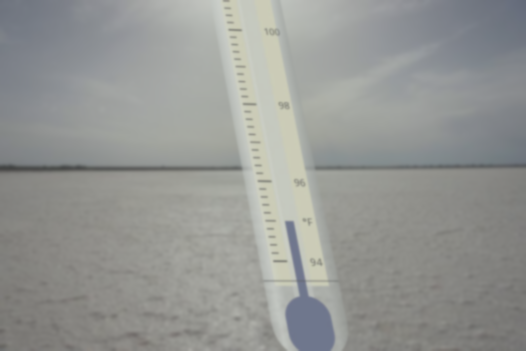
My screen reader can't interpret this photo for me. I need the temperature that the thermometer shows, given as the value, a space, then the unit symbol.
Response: 95 °F
